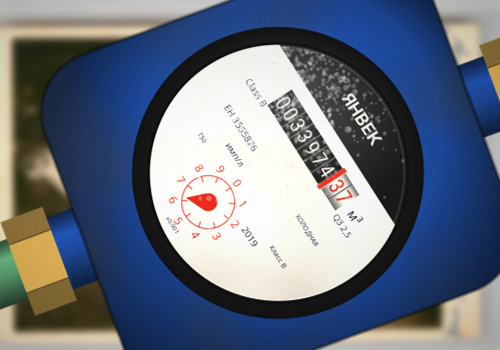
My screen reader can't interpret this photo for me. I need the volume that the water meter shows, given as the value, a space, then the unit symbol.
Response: 33974.376 m³
